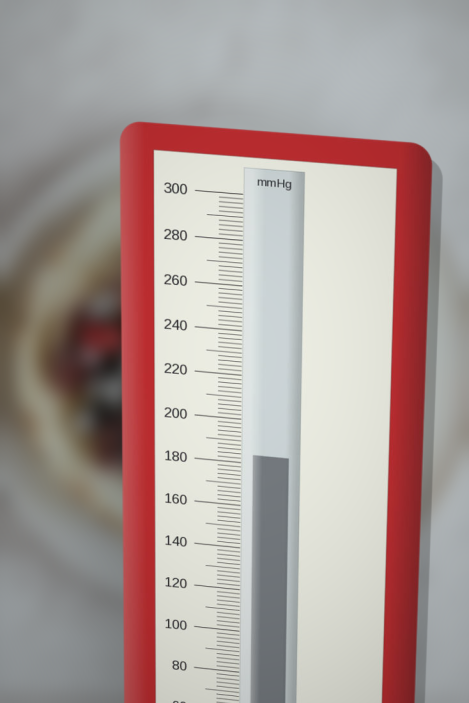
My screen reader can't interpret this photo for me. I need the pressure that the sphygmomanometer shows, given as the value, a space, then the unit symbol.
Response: 184 mmHg
